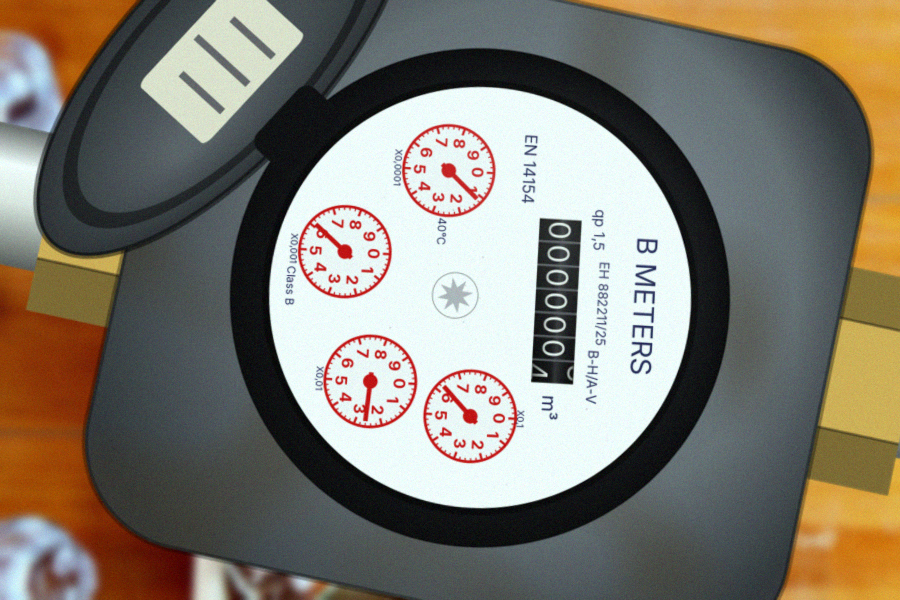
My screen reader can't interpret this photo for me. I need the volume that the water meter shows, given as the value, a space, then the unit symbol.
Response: 3.6261 m³
